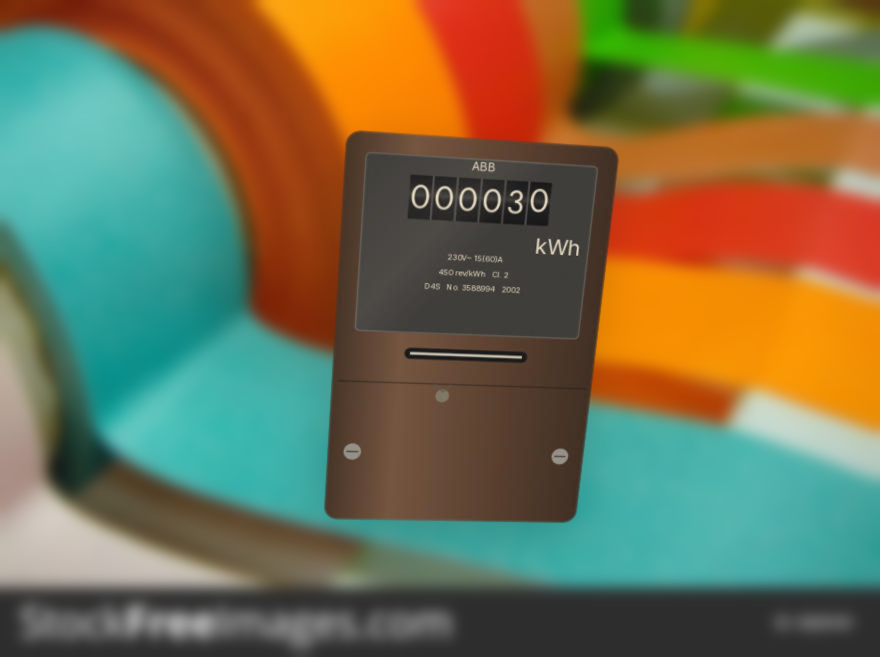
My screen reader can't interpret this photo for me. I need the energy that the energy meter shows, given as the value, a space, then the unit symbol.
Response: 30 kWh
